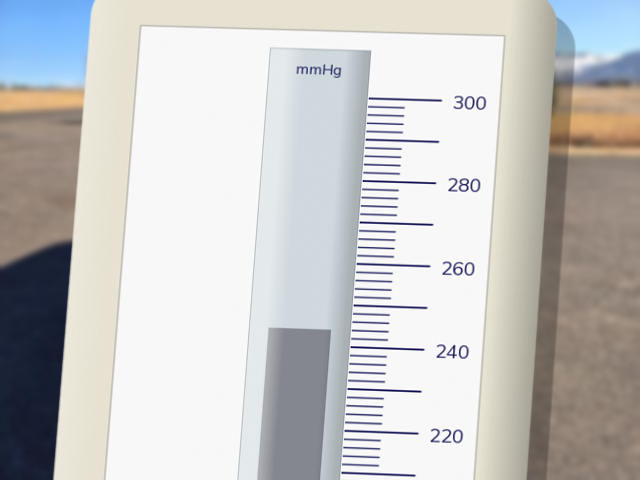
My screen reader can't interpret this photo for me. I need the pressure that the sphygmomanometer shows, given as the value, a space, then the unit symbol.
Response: 244 mmHg
